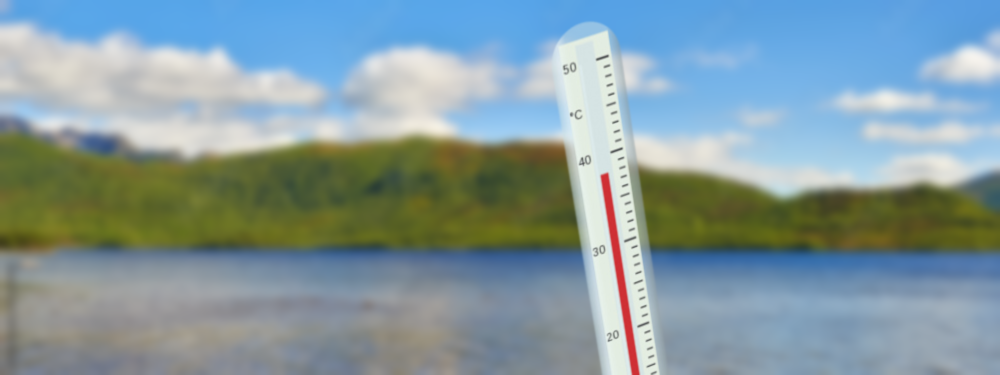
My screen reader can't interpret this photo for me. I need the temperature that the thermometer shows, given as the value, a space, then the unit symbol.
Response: 38 °C
